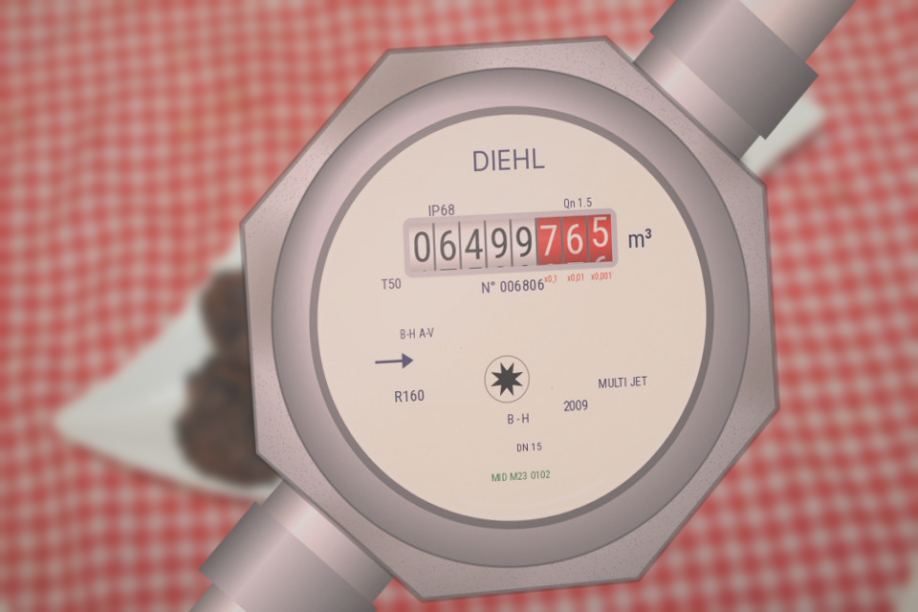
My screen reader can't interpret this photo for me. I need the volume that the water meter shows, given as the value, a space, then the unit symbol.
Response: 6499.765 m³
